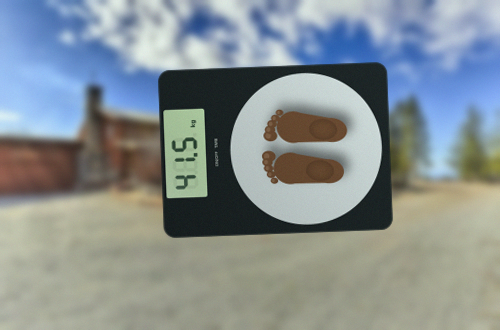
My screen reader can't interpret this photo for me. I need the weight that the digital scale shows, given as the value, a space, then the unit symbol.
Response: 41.5 kg
